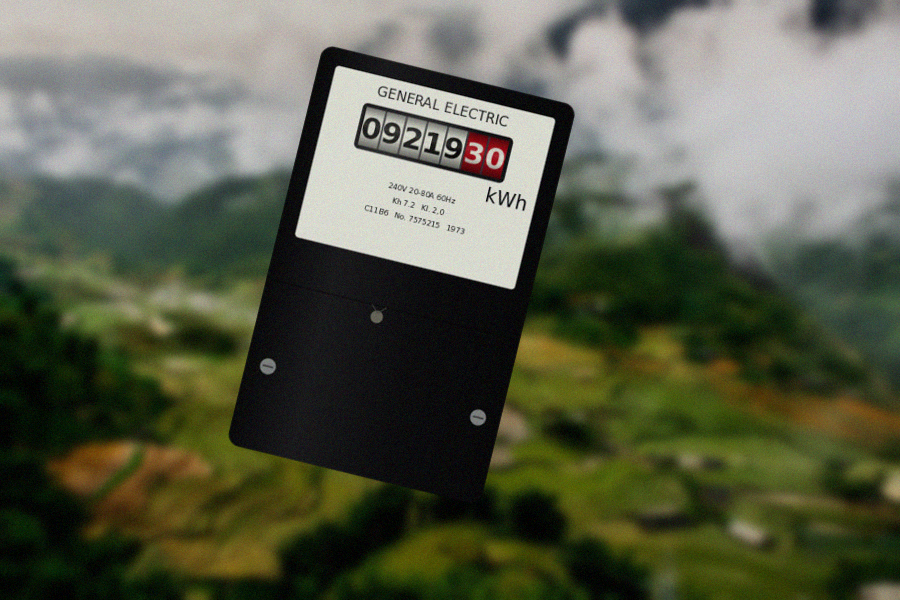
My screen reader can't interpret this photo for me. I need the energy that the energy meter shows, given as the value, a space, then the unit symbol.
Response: 9219.30 kWh
